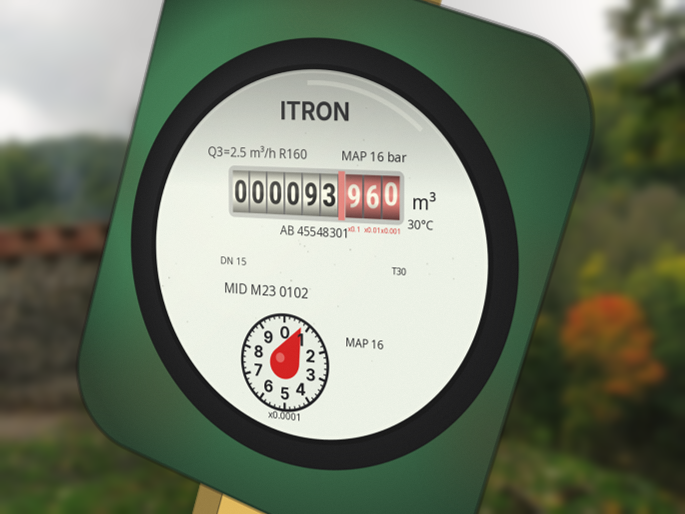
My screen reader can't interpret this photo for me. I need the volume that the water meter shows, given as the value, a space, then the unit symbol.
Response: 93.9600 m³
